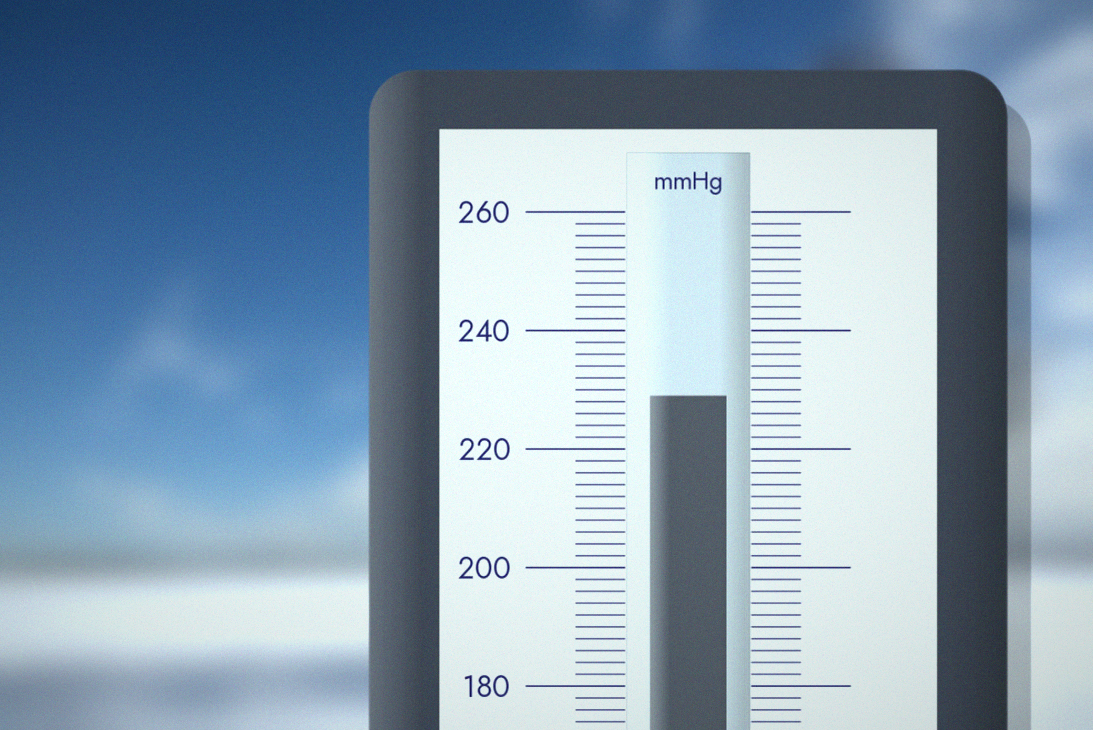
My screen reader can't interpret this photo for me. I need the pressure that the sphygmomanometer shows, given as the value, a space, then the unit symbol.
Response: 229 mmHg
